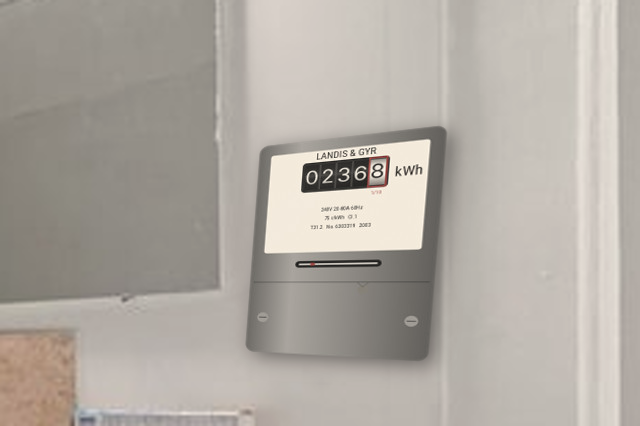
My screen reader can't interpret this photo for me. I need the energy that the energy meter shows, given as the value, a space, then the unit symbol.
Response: 236.8 kWh
